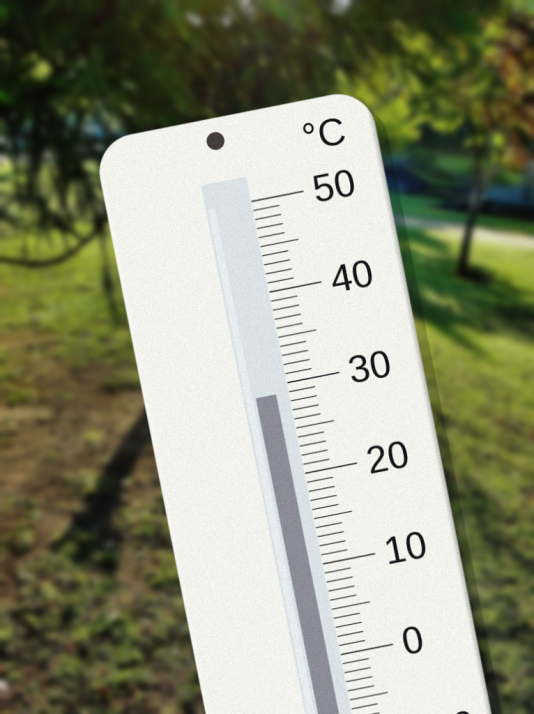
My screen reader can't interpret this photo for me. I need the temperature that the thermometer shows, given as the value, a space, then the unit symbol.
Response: 29 °C
